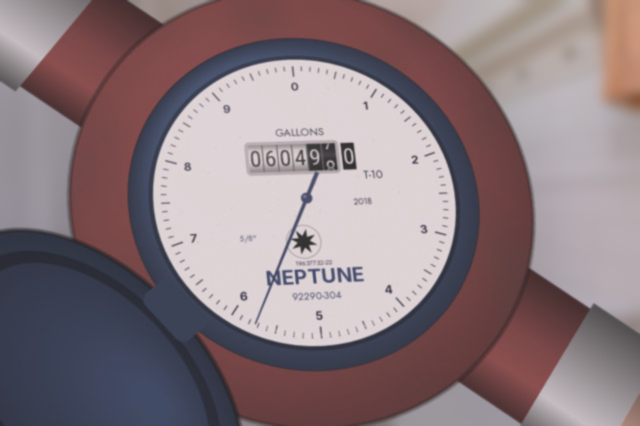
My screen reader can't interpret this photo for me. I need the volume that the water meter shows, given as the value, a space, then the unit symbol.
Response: 604975.7 gal
